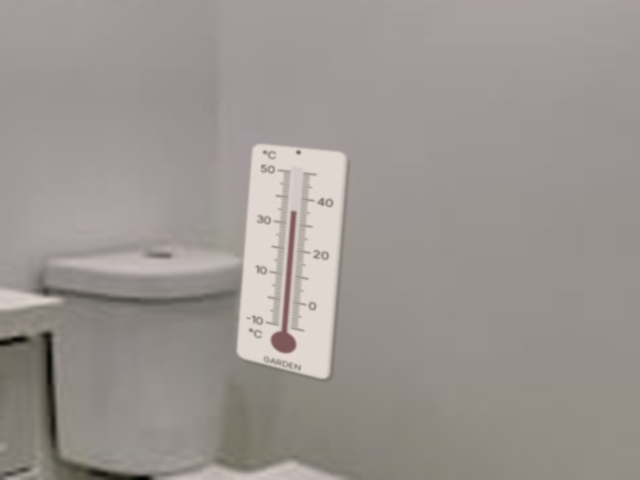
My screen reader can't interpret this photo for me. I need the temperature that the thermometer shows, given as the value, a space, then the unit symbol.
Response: 35 °C
